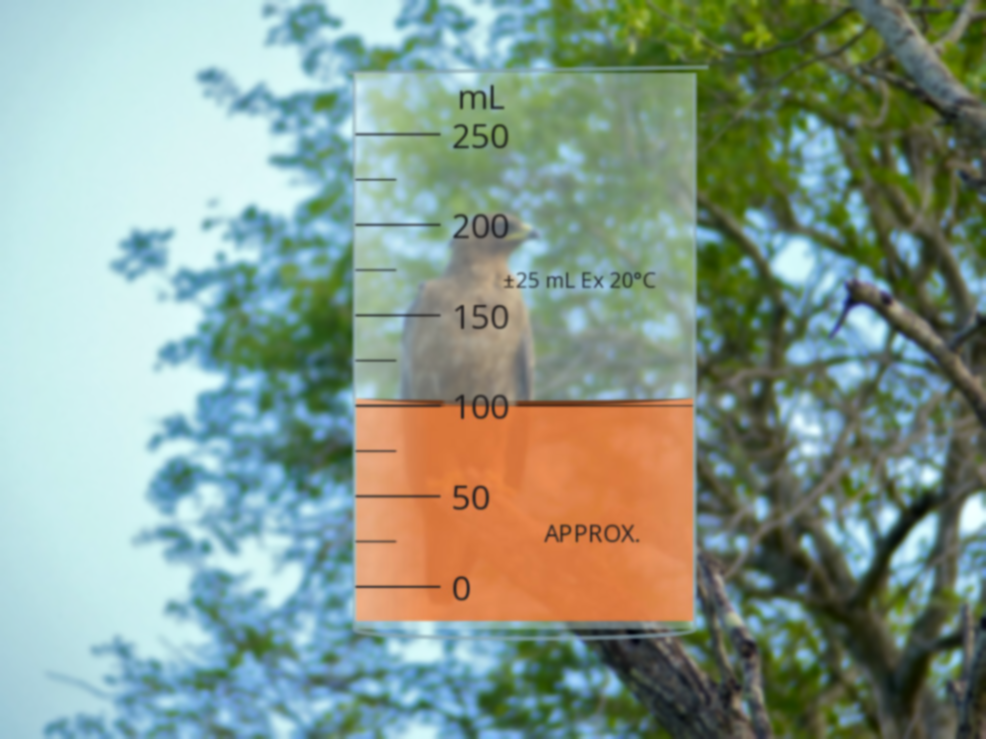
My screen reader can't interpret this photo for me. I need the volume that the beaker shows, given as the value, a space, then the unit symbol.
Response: 100 mL
